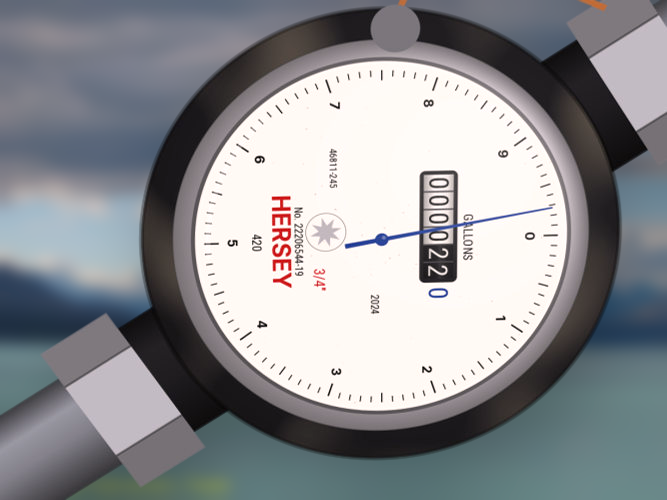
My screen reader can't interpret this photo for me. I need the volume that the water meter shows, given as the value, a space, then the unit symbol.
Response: 219.7 gal
